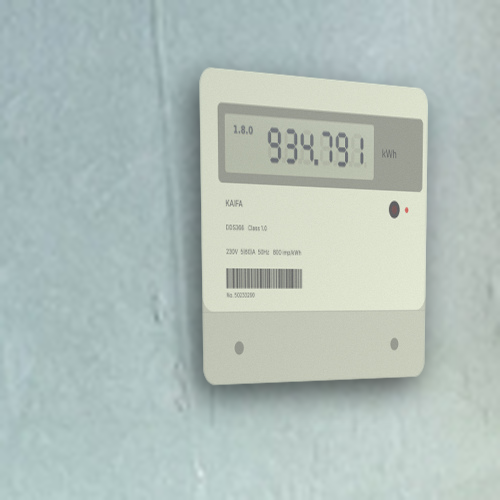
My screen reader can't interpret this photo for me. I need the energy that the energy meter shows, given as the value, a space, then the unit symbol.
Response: 934.791 kWh
